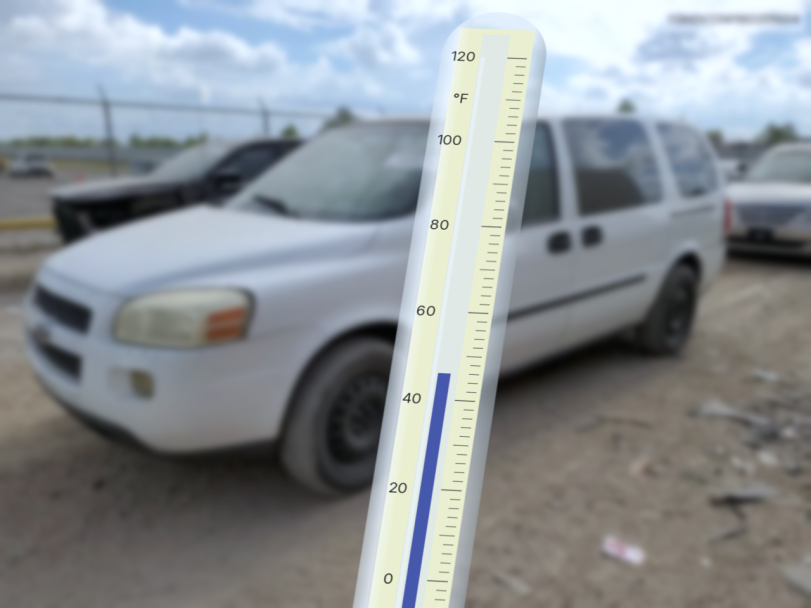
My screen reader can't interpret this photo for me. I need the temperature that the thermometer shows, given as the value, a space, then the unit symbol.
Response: 46 °F
